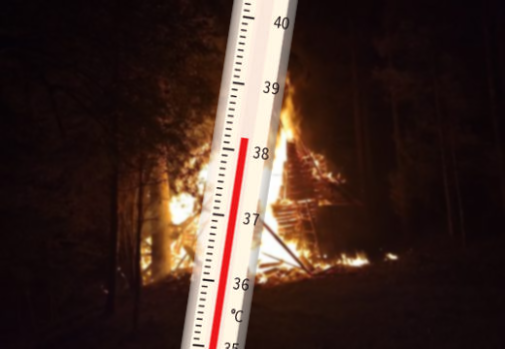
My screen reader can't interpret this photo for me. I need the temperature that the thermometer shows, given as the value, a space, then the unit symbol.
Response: 38.2 °C
